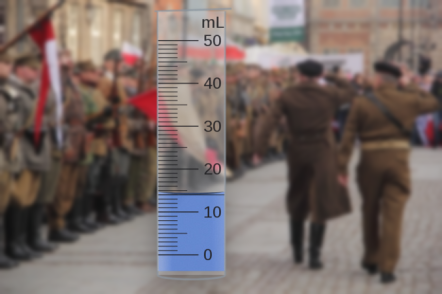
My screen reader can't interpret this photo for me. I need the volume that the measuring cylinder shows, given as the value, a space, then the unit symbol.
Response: 14 mL
